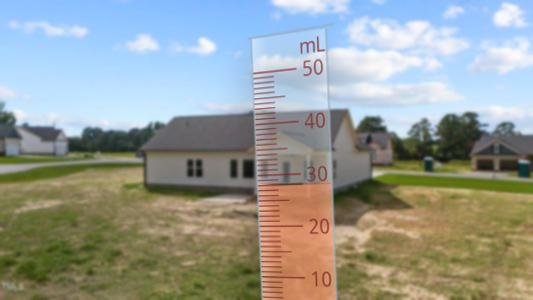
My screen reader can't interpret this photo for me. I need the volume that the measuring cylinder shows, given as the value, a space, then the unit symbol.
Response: 28 mL
